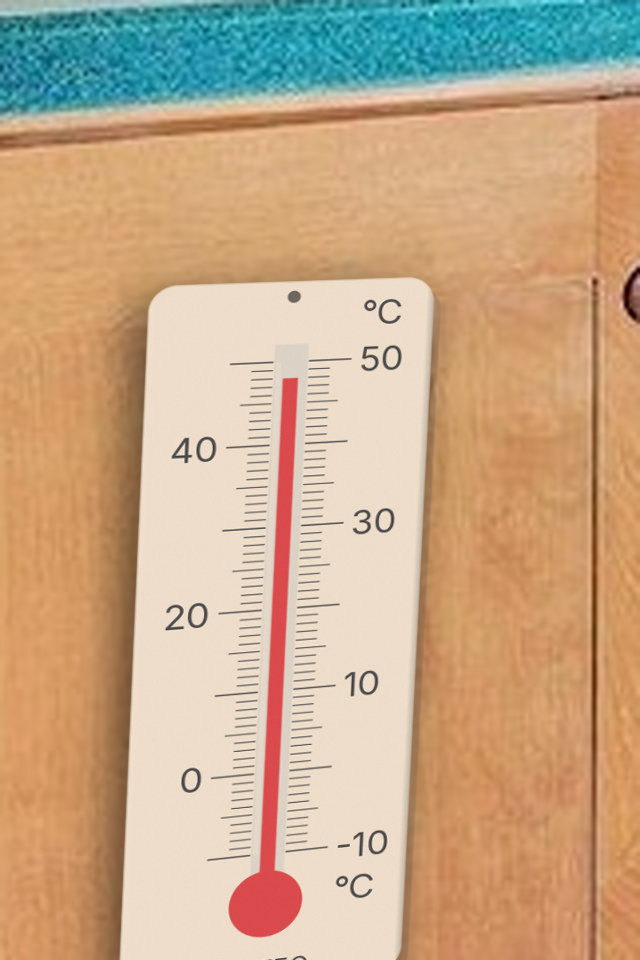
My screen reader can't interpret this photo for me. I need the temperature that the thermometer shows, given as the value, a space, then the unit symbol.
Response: 48 °C
